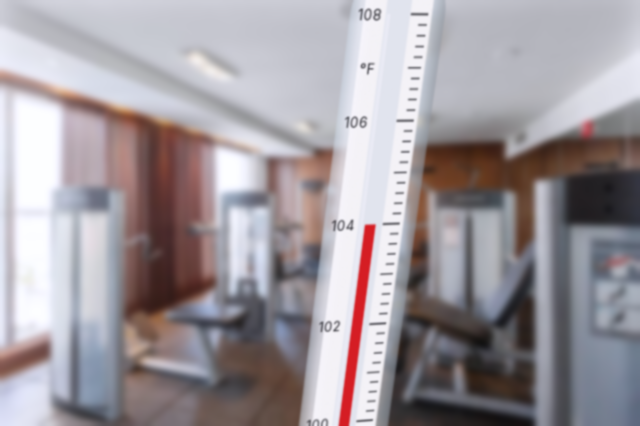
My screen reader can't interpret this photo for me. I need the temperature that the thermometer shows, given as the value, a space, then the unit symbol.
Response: 104 °F
